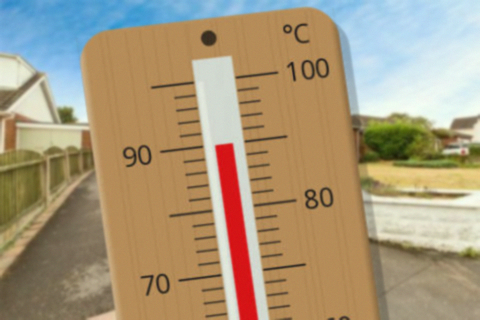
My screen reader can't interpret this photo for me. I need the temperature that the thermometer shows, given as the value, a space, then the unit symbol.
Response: 90 °C
